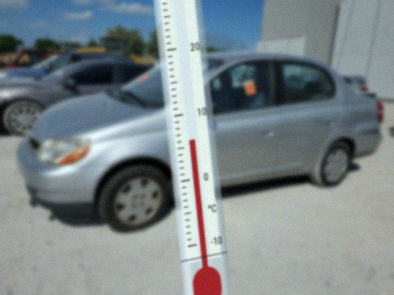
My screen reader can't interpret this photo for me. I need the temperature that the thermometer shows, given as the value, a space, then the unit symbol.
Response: 6 °C
